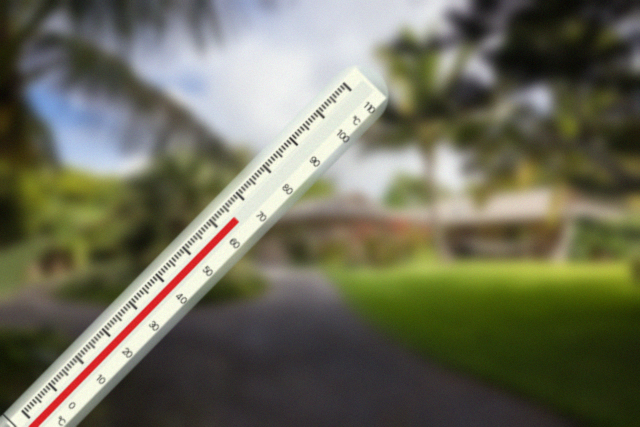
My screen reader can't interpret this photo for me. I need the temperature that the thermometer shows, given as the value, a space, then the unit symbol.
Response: 65 °C
